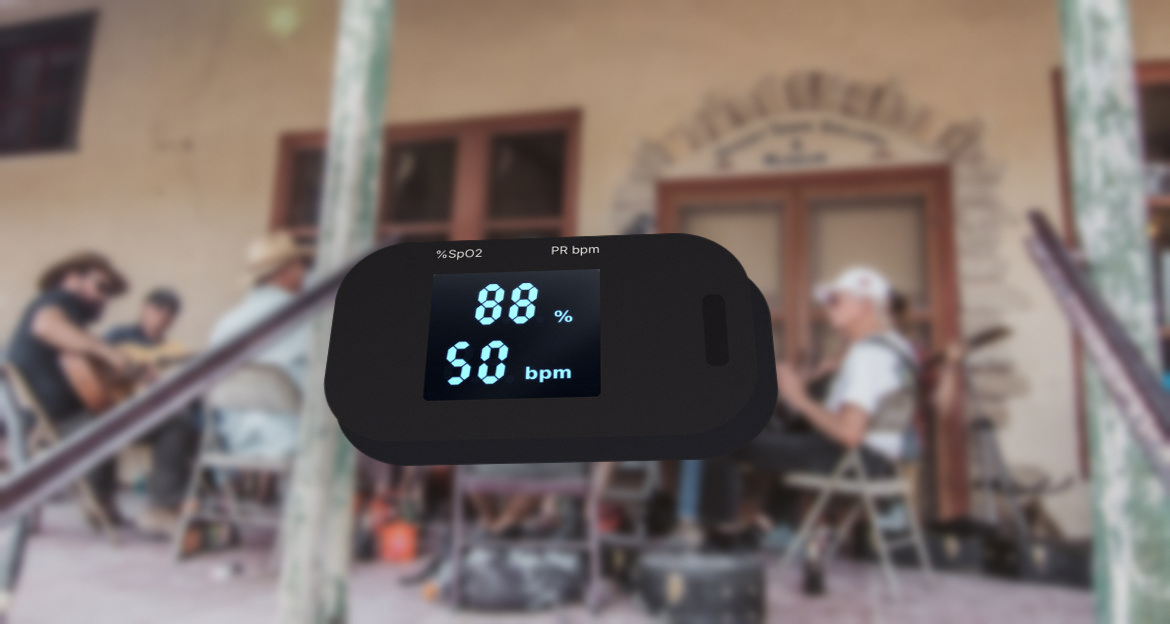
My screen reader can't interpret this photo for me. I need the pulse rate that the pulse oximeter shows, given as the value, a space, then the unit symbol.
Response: 50 bpm
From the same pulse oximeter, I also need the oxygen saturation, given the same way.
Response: 88 %
